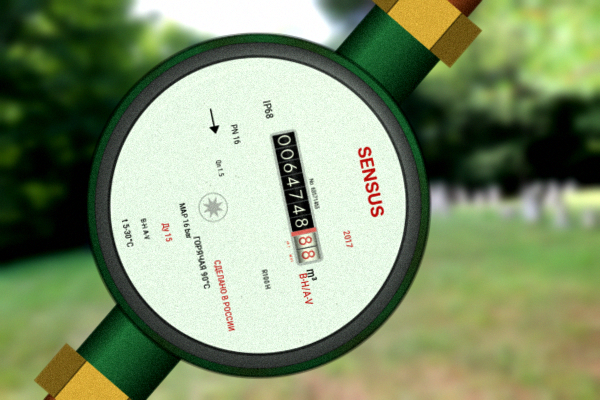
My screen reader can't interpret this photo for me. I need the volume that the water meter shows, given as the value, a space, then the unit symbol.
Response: 64748.88 m³
